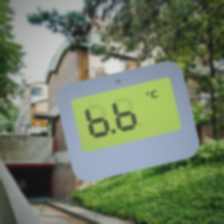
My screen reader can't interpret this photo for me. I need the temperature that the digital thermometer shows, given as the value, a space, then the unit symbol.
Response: 6.6 °C
